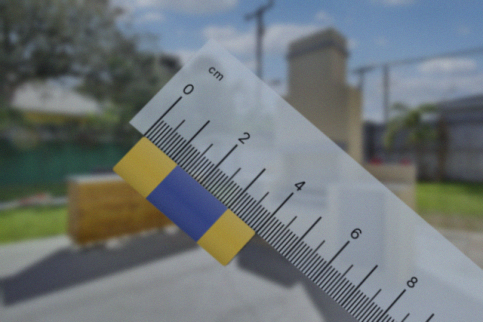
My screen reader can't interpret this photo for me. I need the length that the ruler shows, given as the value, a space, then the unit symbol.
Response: 4 cm
